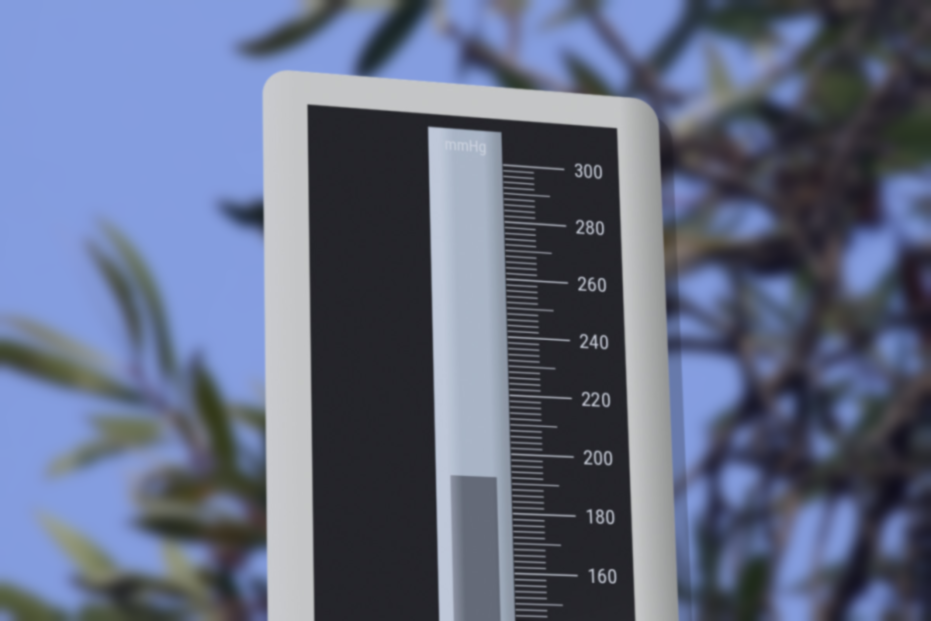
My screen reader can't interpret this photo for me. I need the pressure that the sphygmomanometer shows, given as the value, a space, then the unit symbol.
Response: 192 mmHg
